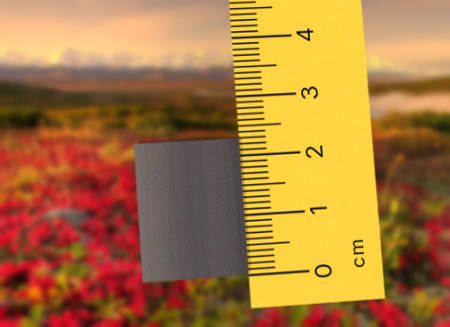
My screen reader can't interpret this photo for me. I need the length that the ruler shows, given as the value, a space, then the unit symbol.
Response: 2.3 cm
